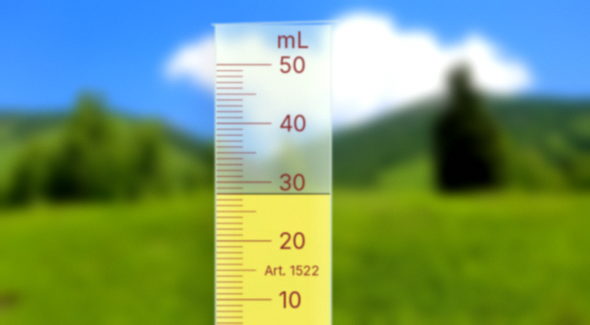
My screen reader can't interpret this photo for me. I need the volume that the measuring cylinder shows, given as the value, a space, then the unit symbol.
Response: 28 mL
